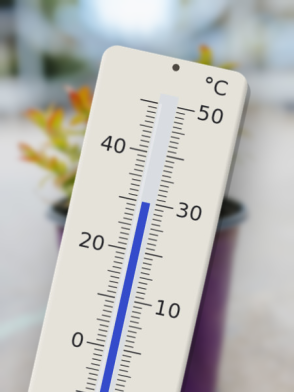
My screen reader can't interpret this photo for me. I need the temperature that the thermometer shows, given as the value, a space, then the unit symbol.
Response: 30 °C
